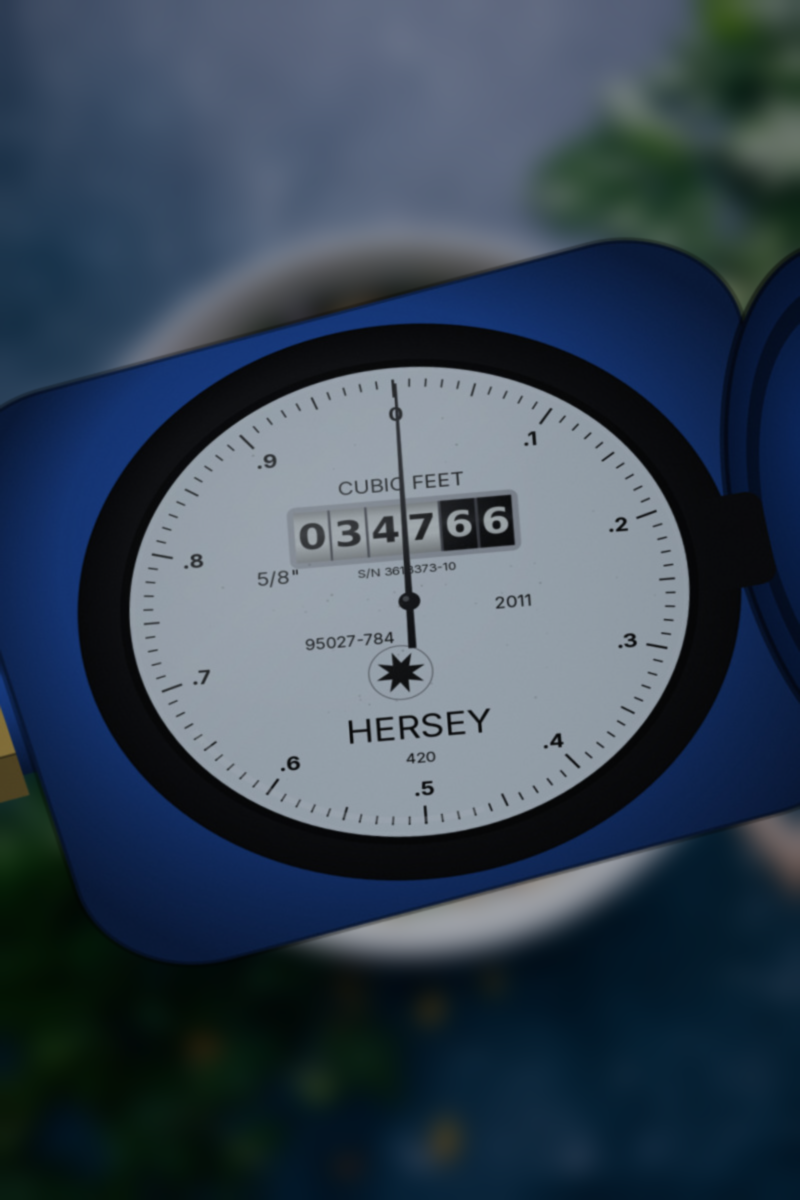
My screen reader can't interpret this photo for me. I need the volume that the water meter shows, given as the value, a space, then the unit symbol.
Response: 34766.00 ft³
